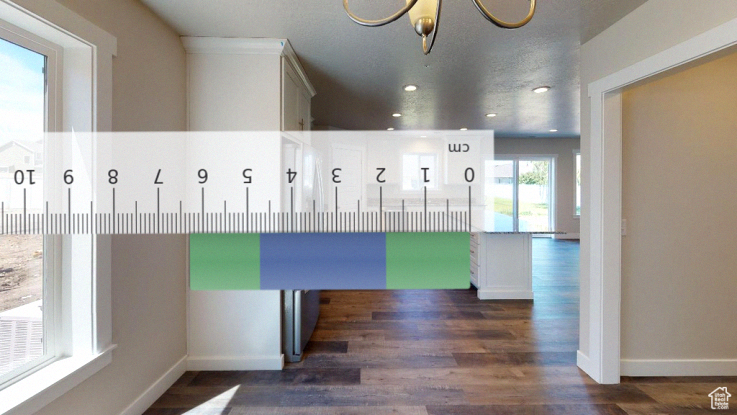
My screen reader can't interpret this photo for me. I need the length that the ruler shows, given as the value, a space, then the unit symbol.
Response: 6.3 cm
